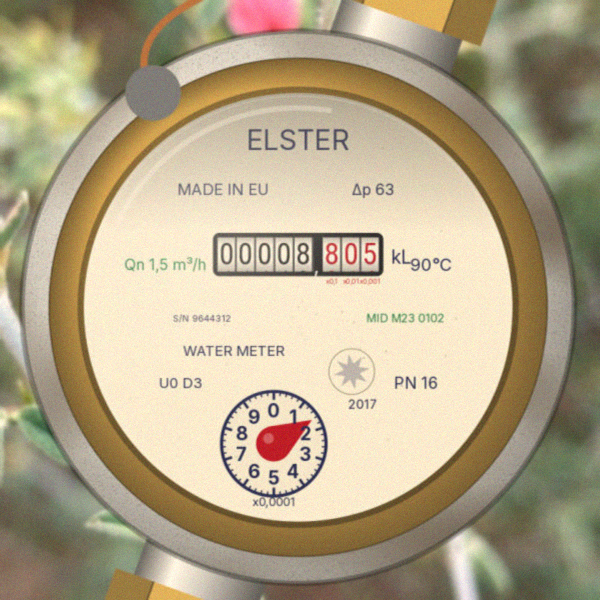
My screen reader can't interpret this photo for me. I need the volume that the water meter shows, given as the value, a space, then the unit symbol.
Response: 8.8051 kL
